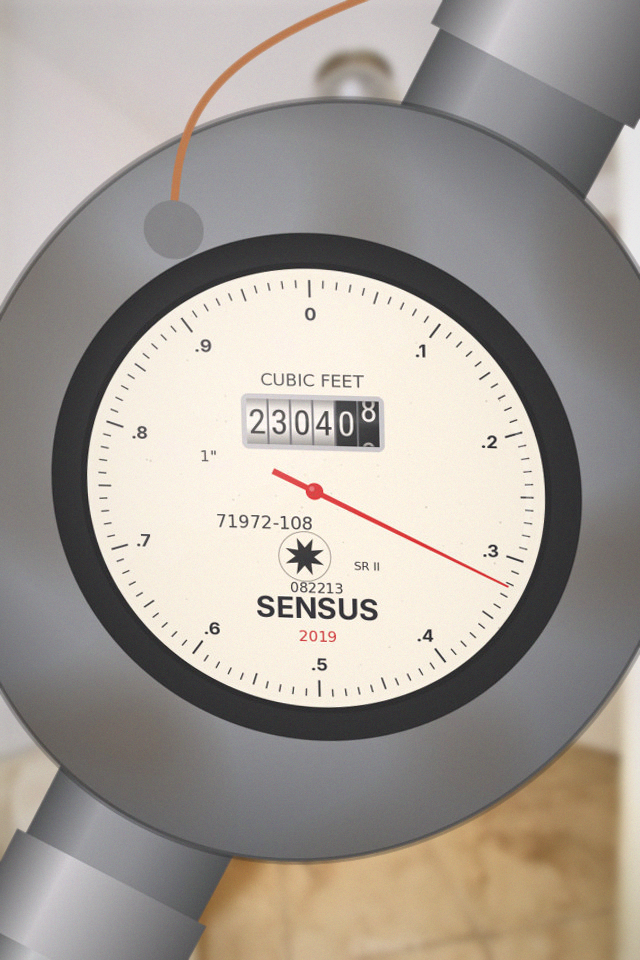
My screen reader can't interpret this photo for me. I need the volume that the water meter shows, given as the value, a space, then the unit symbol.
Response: 230408.32 ft³
